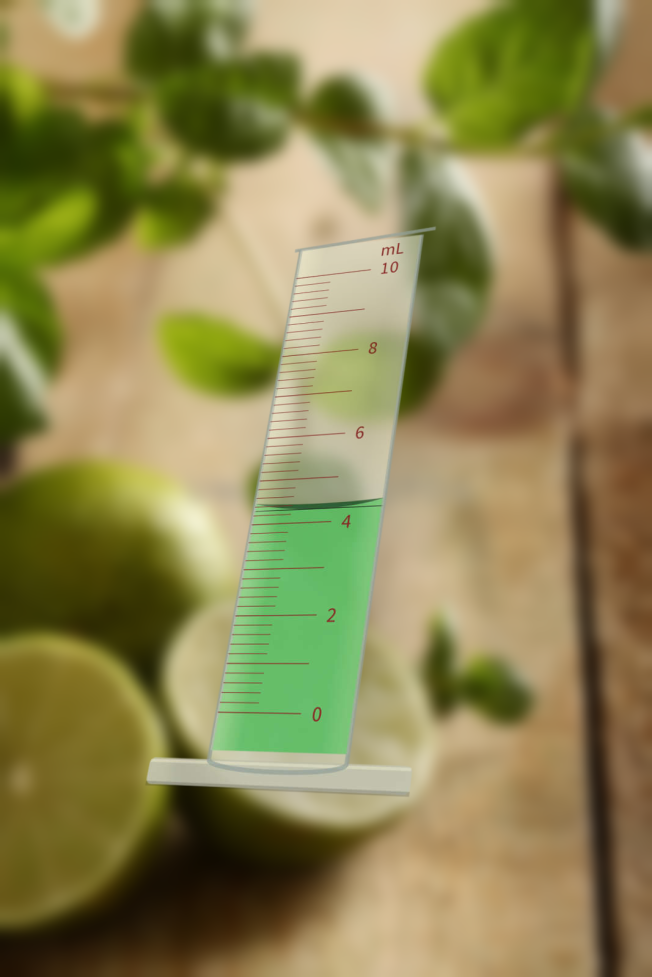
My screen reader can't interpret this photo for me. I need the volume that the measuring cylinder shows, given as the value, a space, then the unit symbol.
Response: 4.3 mL
